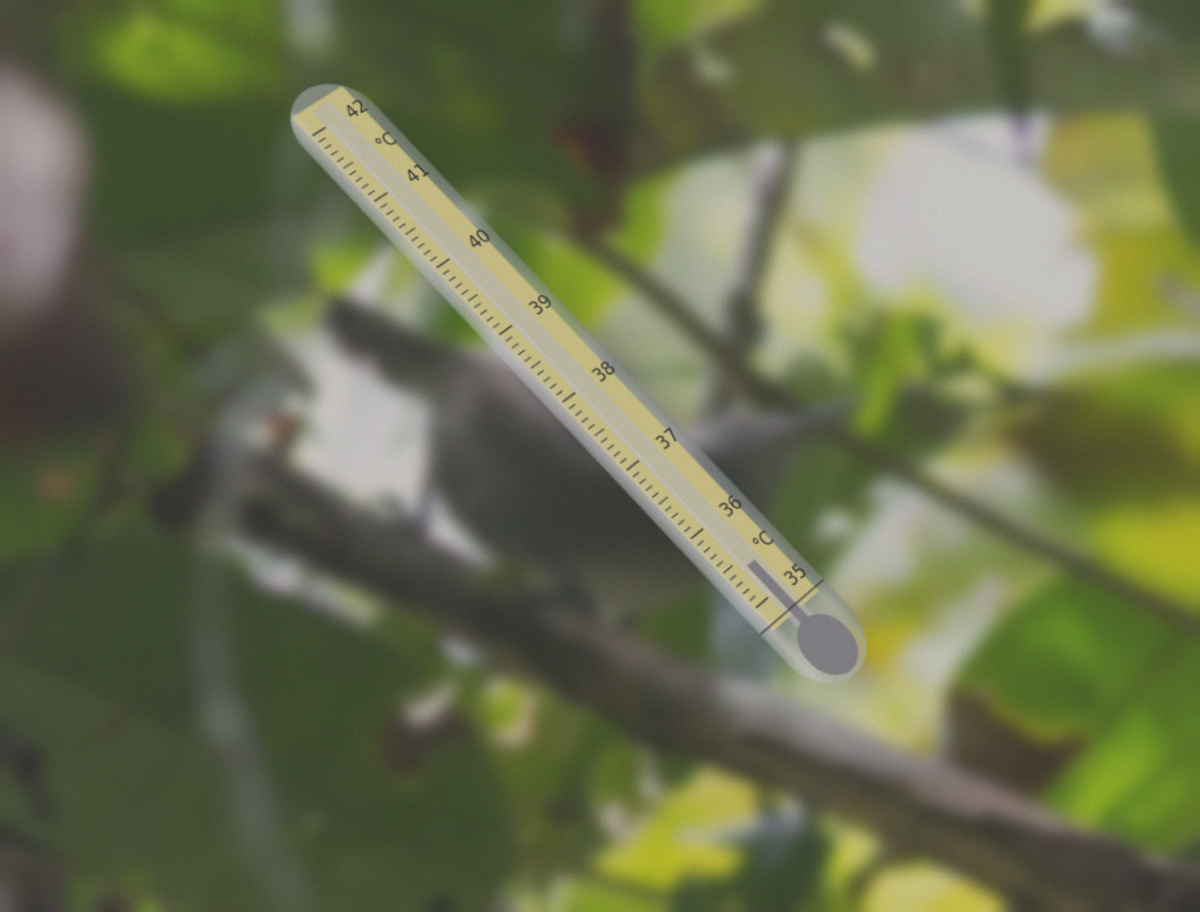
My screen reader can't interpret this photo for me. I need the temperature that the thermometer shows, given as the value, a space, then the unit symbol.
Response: 35.4 °C
